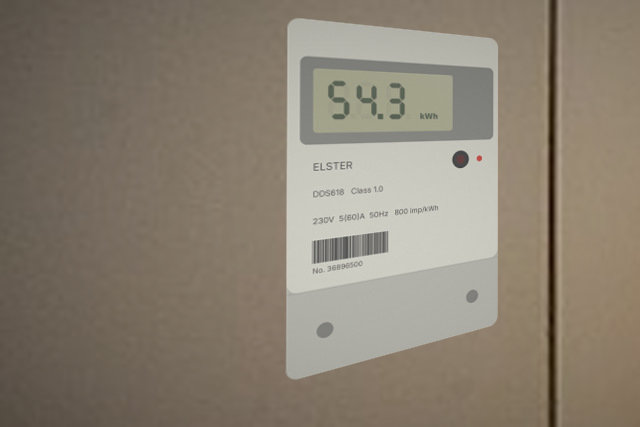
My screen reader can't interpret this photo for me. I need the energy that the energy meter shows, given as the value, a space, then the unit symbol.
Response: 54.3 kWh
